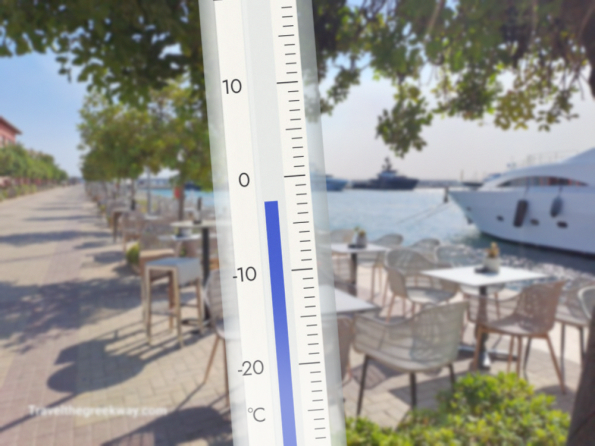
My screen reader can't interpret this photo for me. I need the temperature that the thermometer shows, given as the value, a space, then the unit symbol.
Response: -2.5 °C
